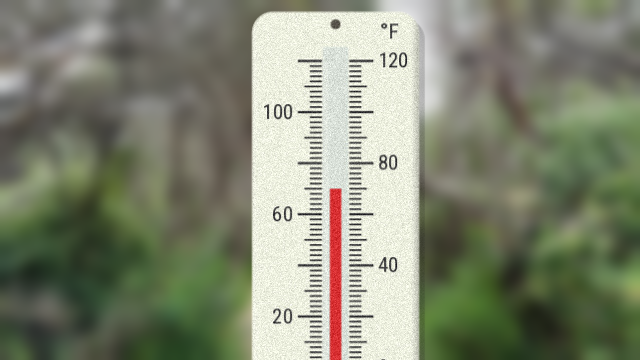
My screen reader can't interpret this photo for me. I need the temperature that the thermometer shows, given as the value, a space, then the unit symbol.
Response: 70 °F
